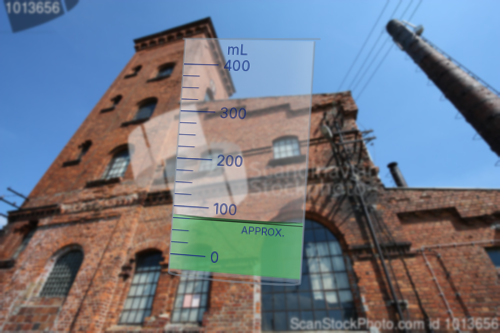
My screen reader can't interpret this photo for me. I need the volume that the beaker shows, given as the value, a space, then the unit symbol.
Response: 75 mL
